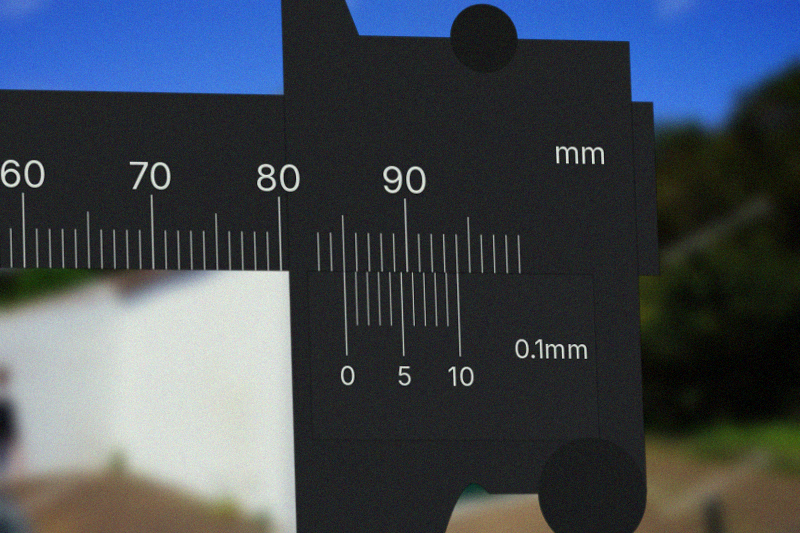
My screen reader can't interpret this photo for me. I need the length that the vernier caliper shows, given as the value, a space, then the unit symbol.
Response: 85.0 mm
